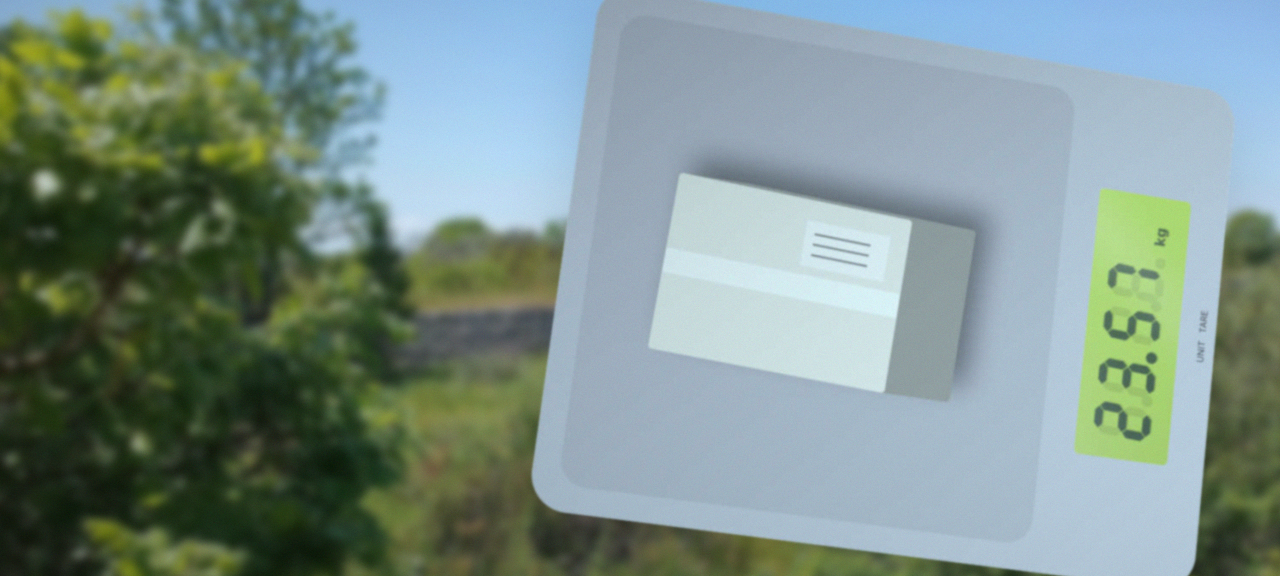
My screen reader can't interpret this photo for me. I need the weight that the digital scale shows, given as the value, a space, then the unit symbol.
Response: 23.57 kg
